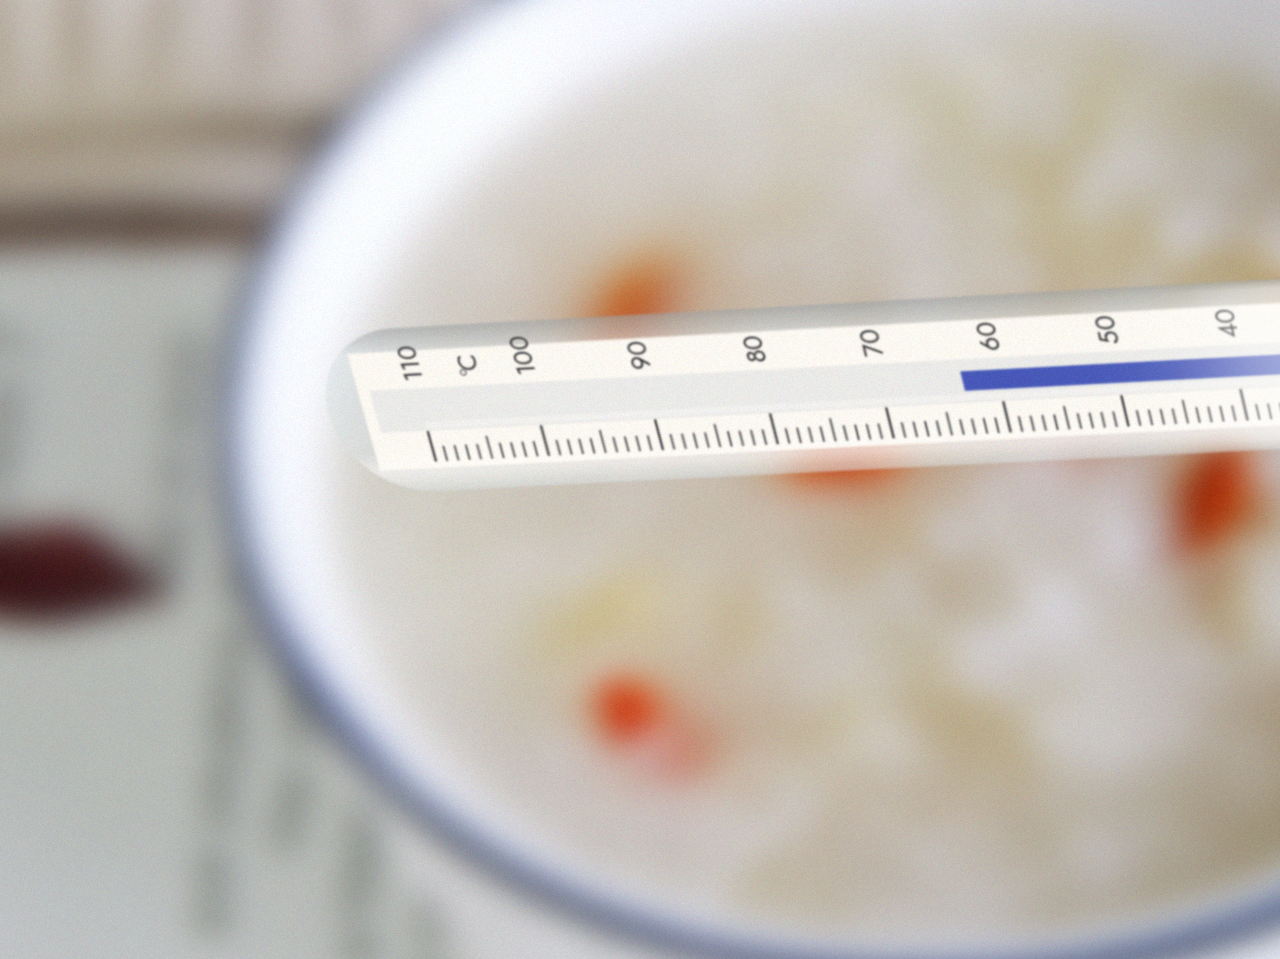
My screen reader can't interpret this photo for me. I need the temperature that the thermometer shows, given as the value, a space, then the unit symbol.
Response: 63 °C
